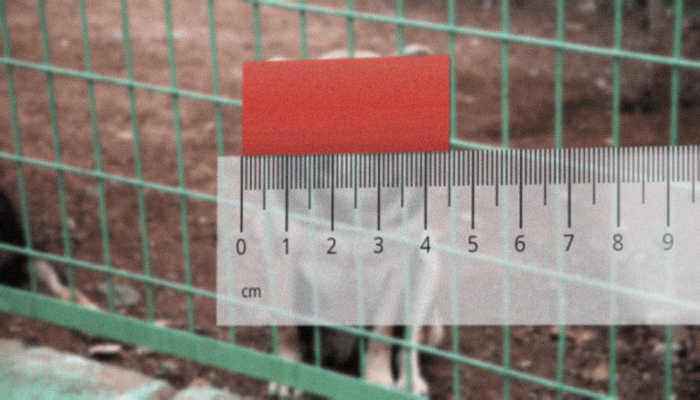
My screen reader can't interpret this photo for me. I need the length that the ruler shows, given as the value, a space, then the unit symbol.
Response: 4.5 cm
